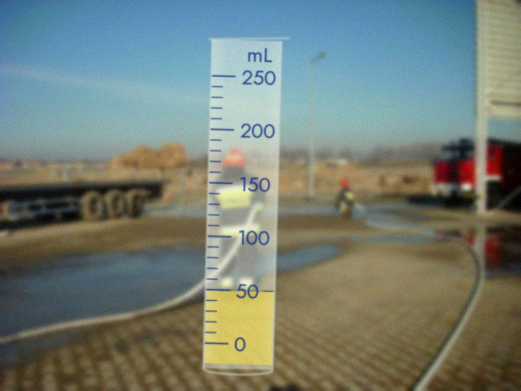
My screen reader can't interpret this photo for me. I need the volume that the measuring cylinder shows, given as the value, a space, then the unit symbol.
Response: 50 mL
